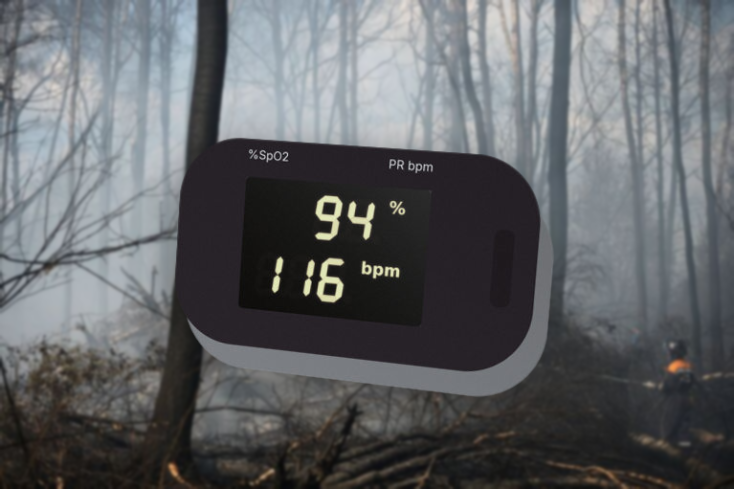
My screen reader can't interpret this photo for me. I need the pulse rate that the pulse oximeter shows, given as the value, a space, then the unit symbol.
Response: 116 bpm
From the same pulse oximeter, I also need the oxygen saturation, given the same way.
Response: 94 %
